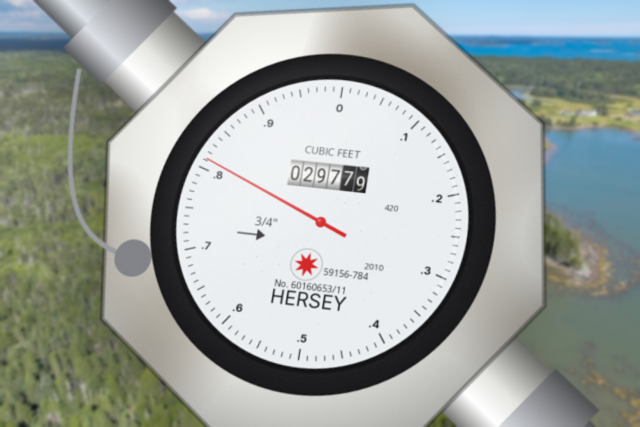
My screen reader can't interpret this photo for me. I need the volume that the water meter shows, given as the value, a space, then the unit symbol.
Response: 29778.81 ft³
